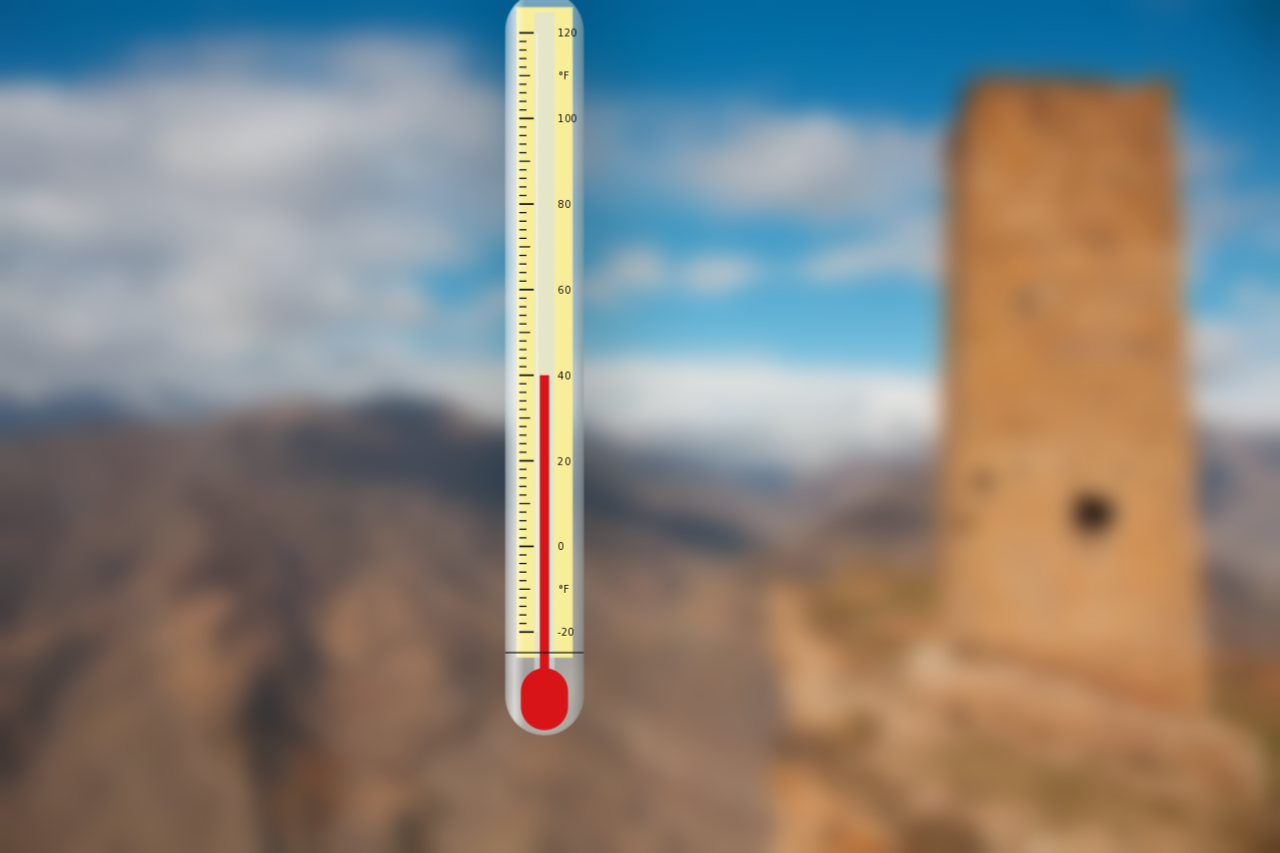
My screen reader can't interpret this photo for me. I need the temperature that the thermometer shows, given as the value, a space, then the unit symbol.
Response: 40 °F
